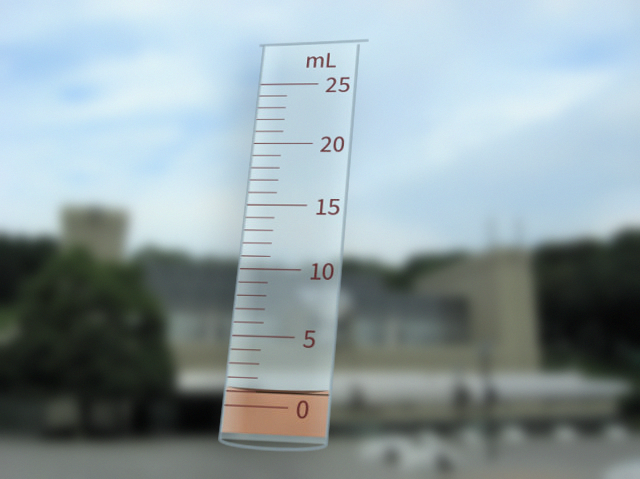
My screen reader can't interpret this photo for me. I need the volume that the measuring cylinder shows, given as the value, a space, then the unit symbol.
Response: 1 mL
